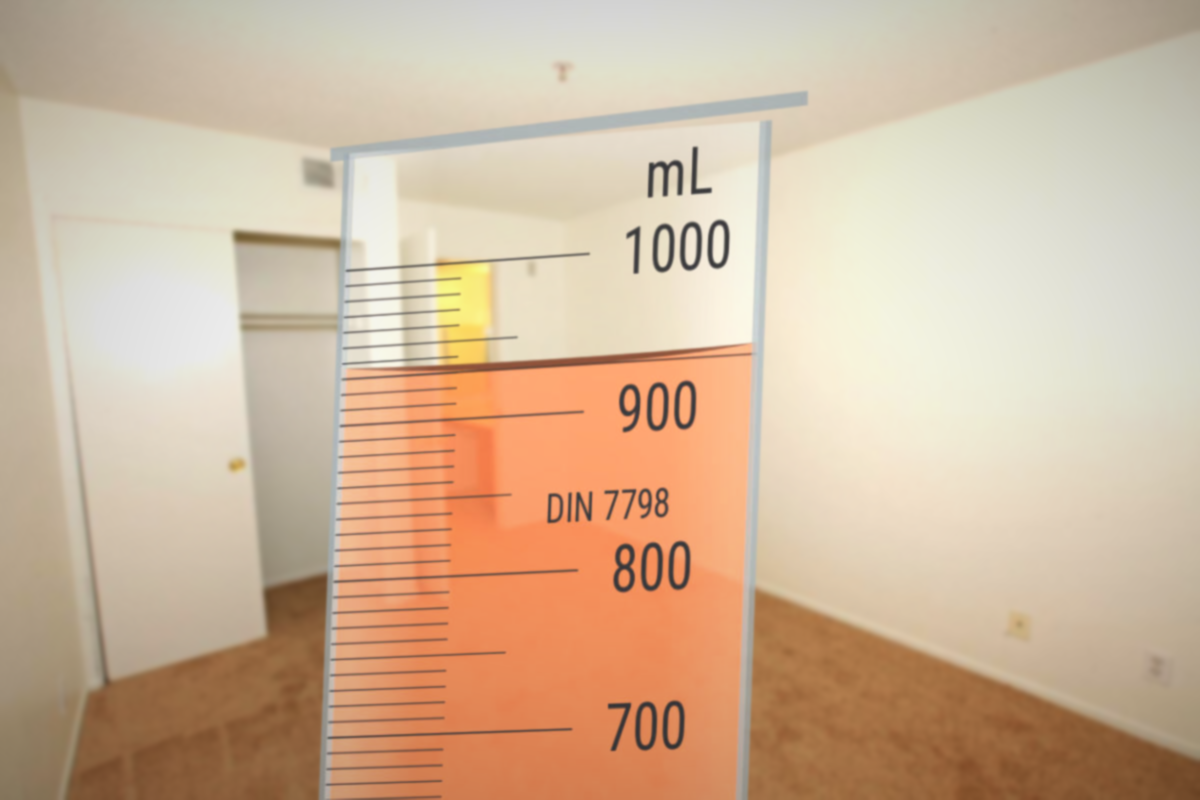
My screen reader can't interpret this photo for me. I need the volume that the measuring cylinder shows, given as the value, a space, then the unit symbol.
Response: 930 mL
